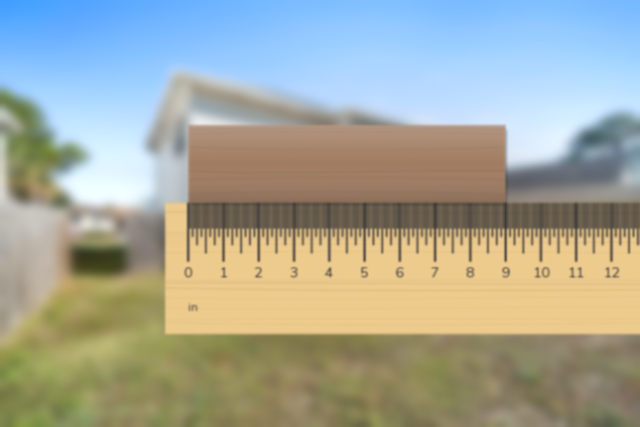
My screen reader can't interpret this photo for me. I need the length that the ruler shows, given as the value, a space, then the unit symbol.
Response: 9 in
